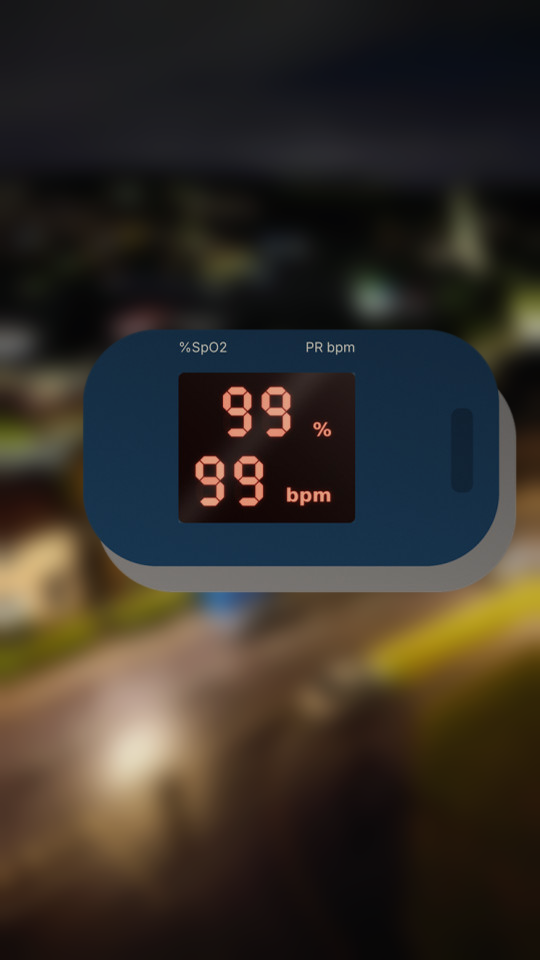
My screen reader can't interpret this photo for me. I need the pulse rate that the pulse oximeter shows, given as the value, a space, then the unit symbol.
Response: 99 bpm
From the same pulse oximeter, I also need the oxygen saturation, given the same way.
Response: 99 %
